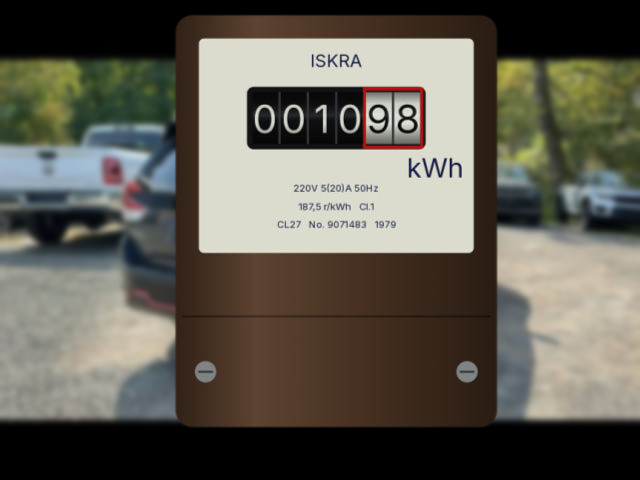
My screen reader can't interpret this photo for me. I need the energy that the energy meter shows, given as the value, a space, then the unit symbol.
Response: 10.98 kWh
